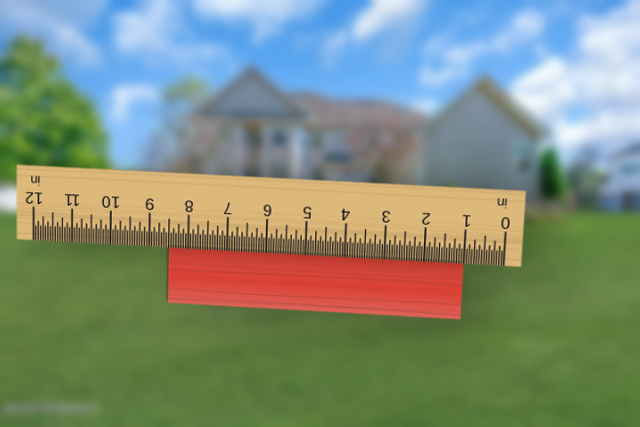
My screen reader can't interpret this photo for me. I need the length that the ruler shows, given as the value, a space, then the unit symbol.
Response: 7.5 in
